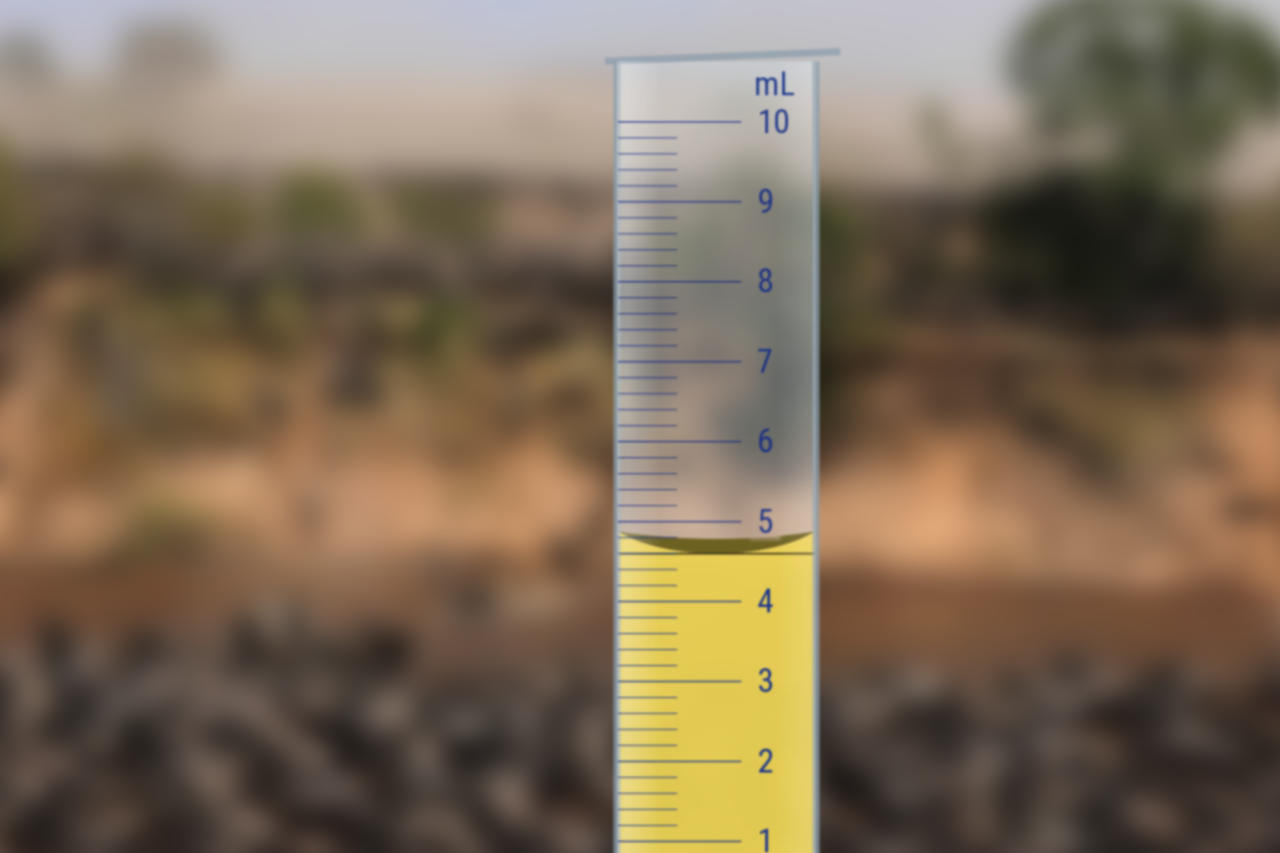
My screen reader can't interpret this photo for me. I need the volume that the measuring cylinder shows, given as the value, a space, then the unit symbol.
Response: 4.6 mL
